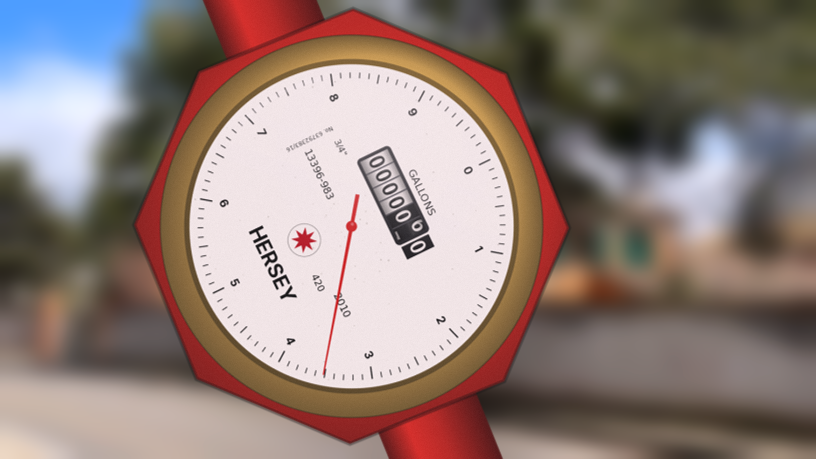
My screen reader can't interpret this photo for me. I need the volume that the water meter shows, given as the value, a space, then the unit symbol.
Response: 63.5 gal
